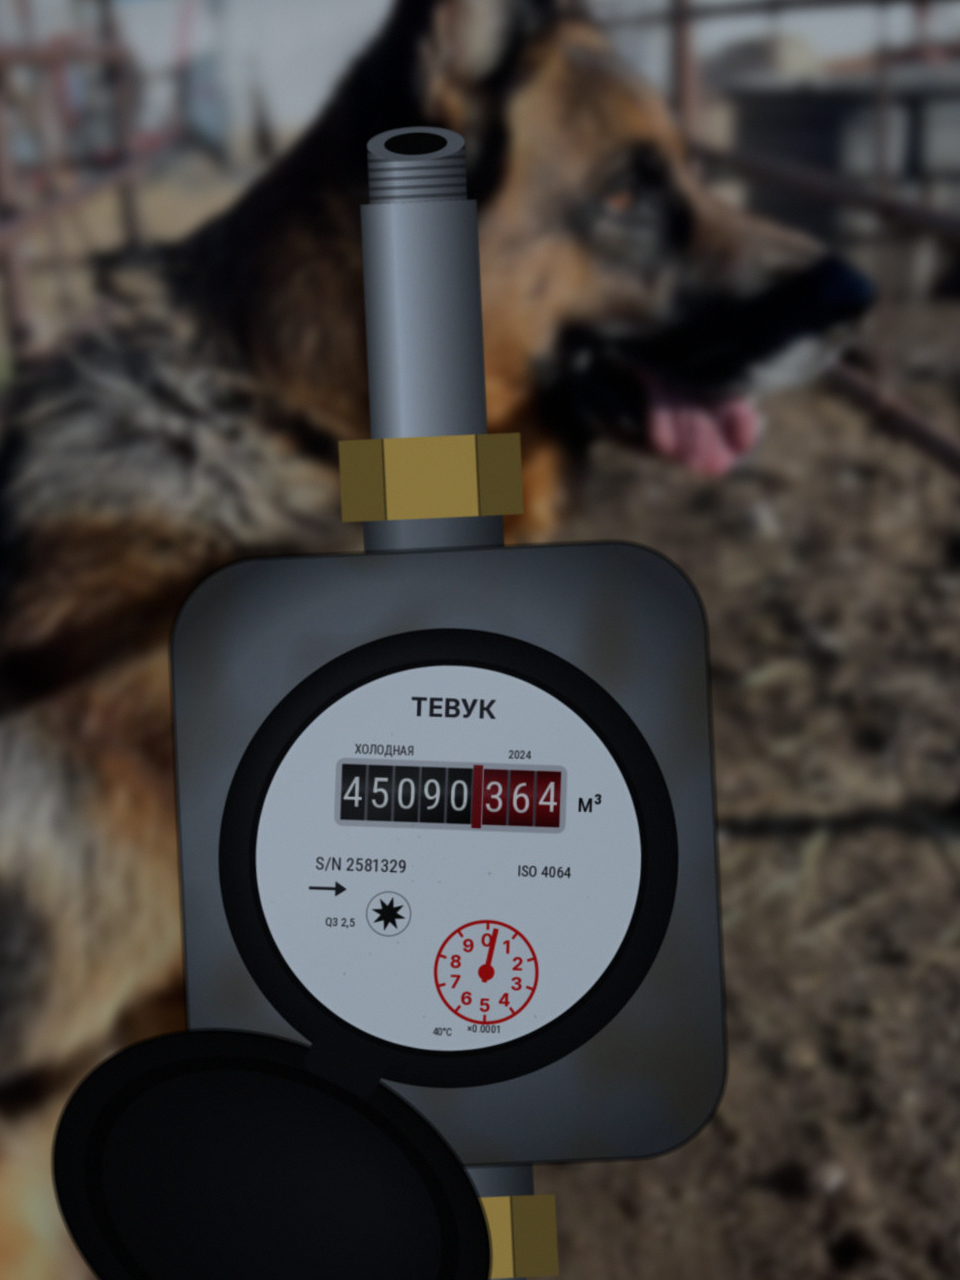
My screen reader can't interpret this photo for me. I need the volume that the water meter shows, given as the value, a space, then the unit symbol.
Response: 45090.3640 m³
